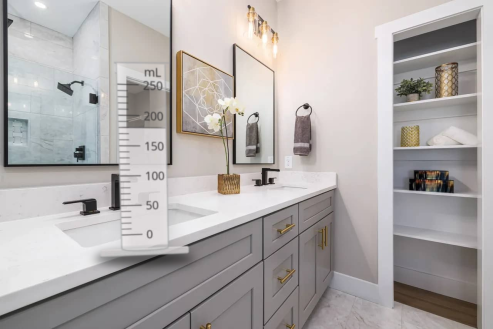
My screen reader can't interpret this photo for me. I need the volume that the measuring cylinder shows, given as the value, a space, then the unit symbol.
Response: 180 mL
